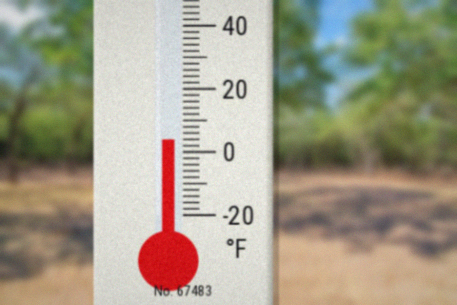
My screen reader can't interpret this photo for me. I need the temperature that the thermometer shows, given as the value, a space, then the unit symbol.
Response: 4 °F
